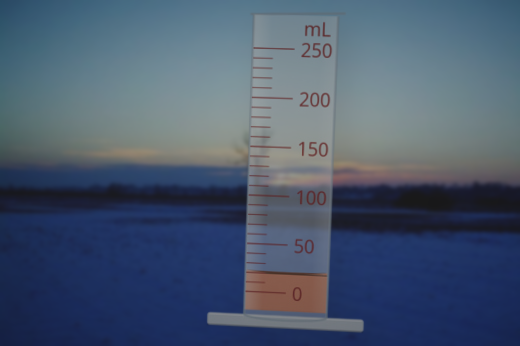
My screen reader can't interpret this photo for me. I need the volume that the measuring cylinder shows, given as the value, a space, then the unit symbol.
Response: 20 mL
